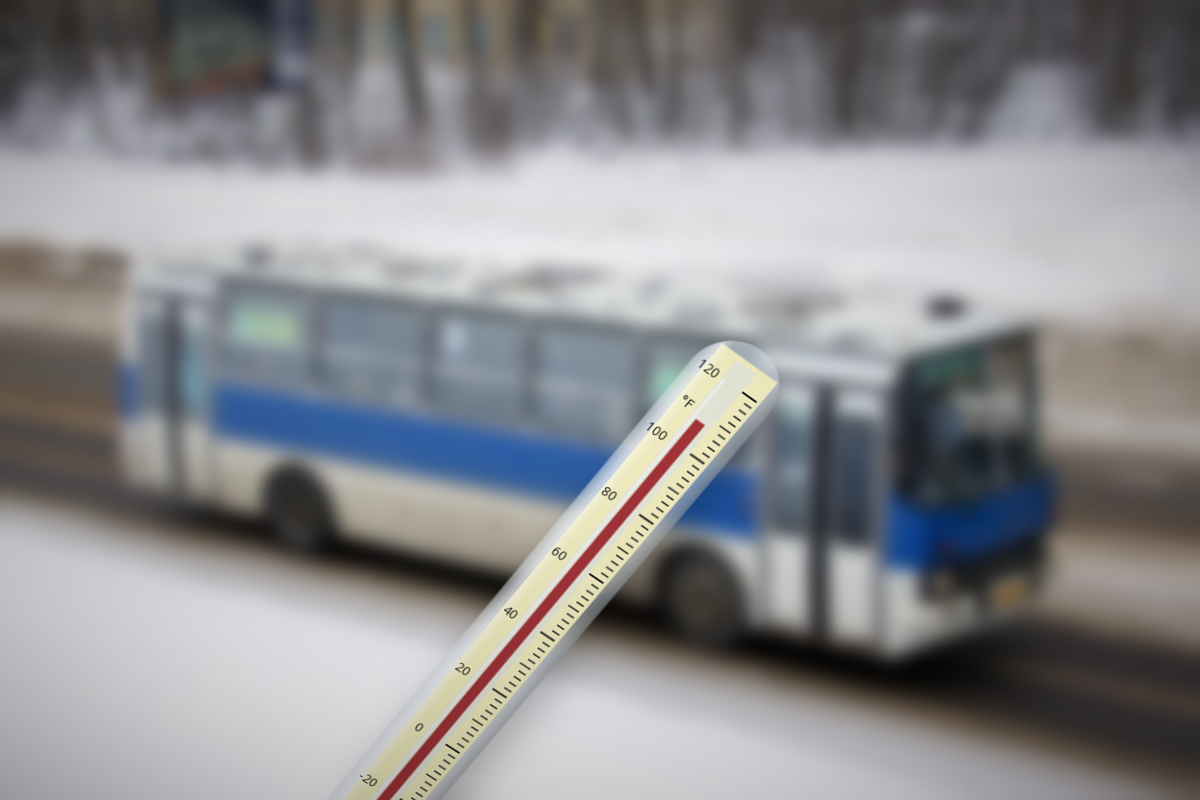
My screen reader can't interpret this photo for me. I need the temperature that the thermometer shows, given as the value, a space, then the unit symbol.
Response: 108 °F
